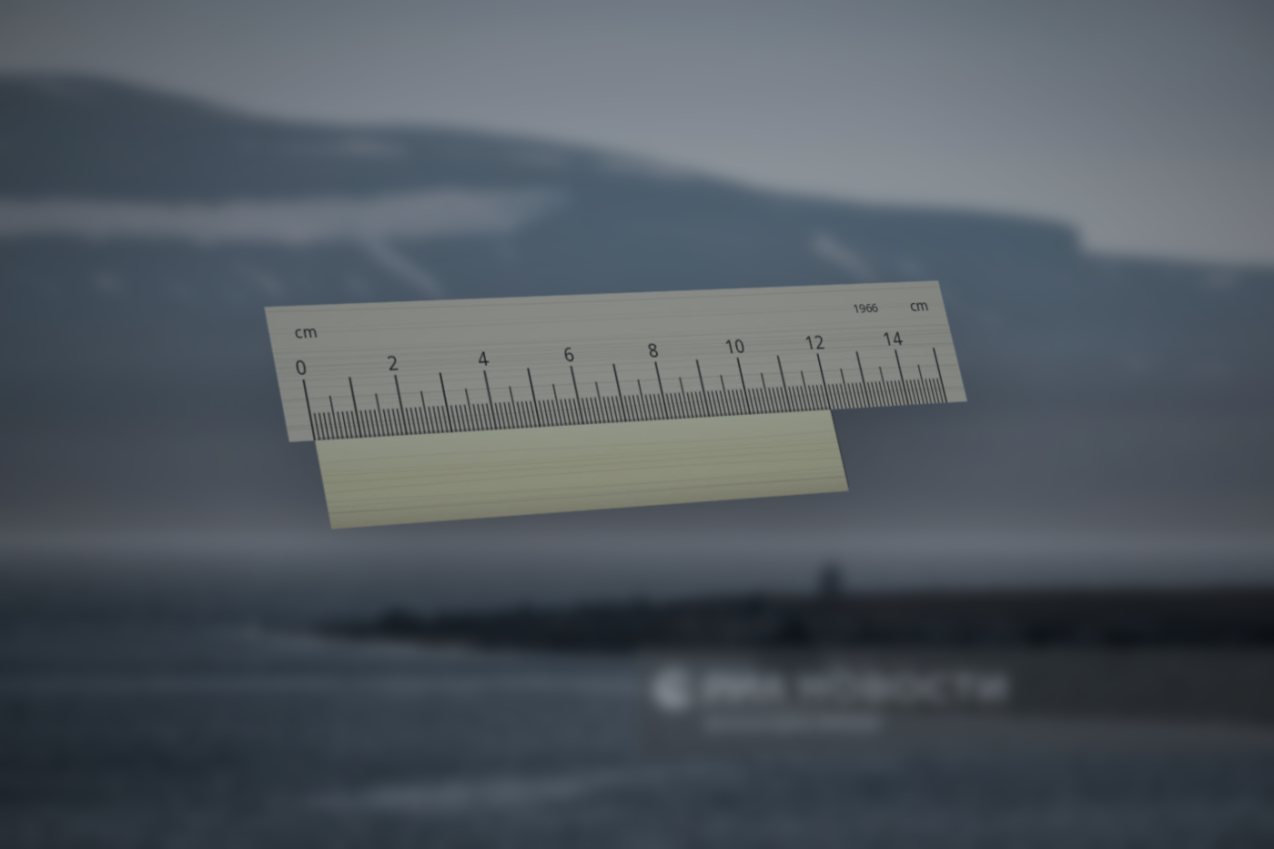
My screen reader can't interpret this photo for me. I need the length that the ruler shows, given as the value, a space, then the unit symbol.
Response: 12 cm
